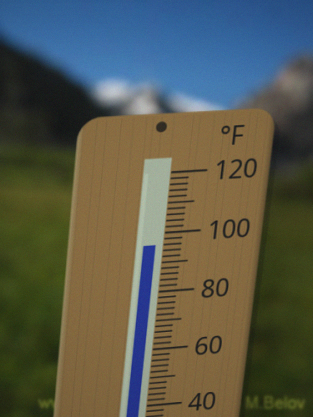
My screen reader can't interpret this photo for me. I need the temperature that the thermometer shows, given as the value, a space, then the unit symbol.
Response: 96 °F
